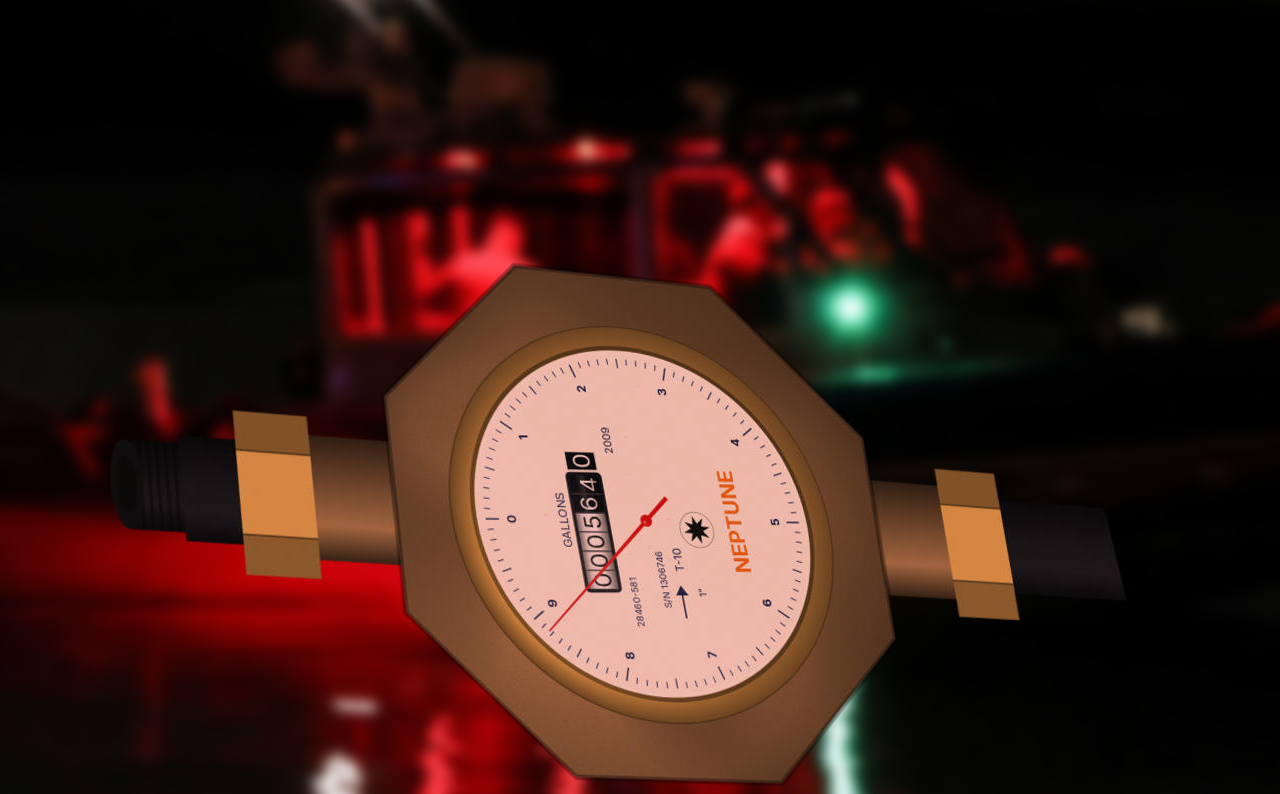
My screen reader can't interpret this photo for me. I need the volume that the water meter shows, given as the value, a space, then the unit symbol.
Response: 5638.8 gal
